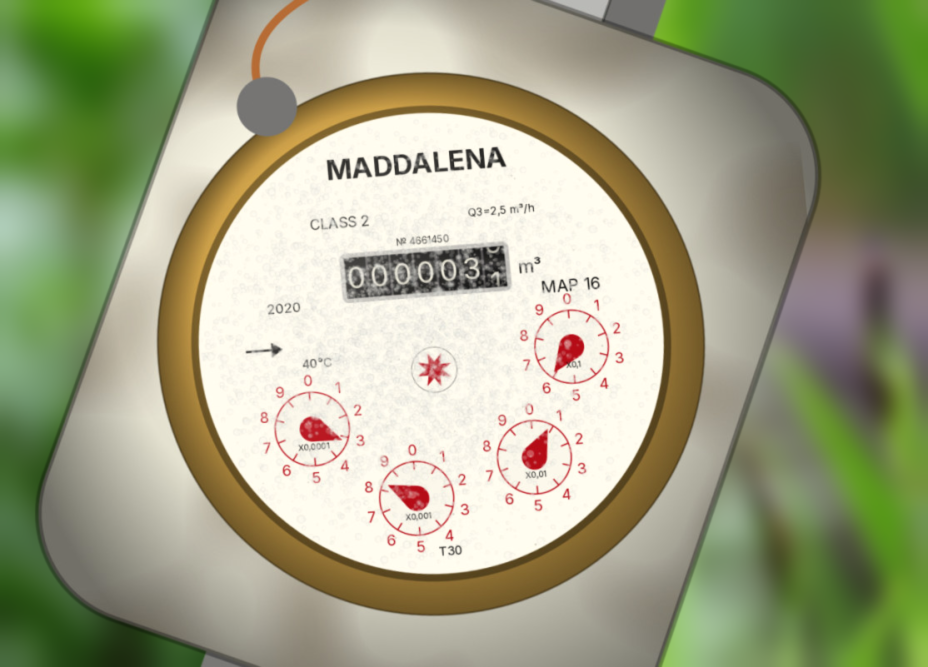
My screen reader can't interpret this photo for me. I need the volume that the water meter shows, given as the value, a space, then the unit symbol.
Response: 30.6083 m³
